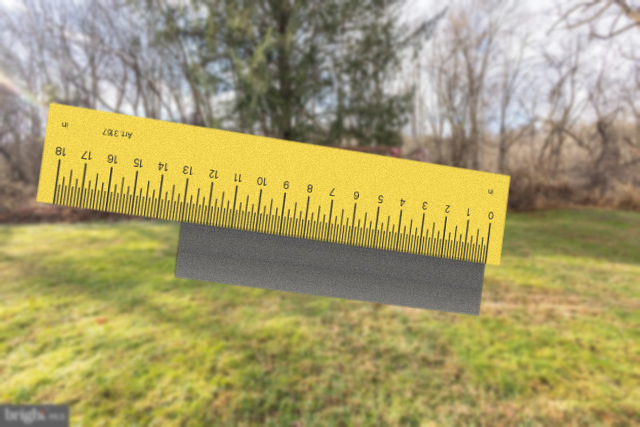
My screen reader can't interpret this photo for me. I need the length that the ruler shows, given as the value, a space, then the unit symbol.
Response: 13 in
